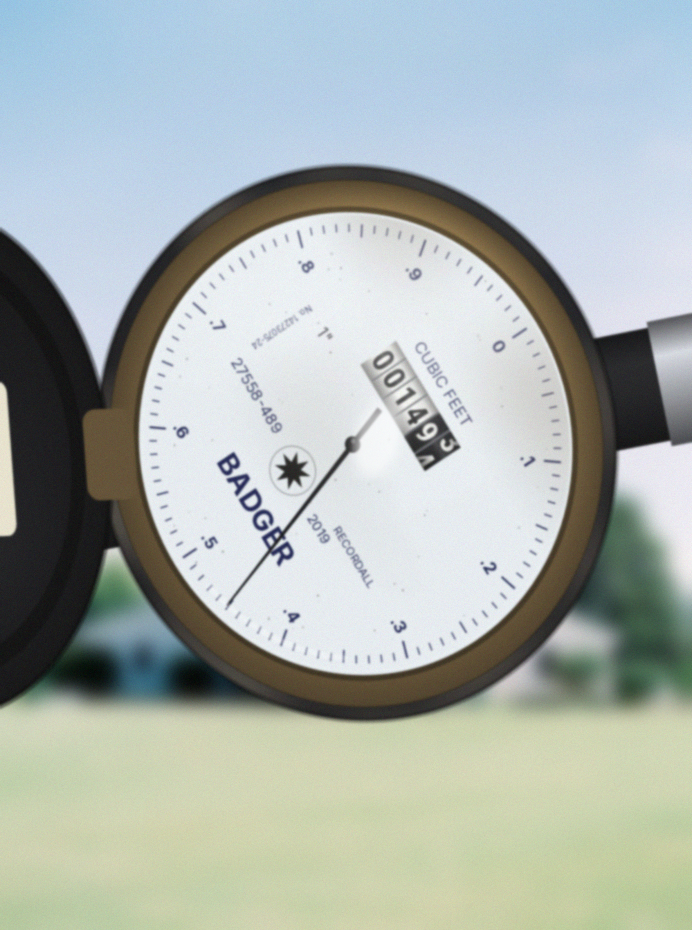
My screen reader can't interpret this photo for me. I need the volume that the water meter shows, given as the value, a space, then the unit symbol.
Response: 1493.45 ft³
